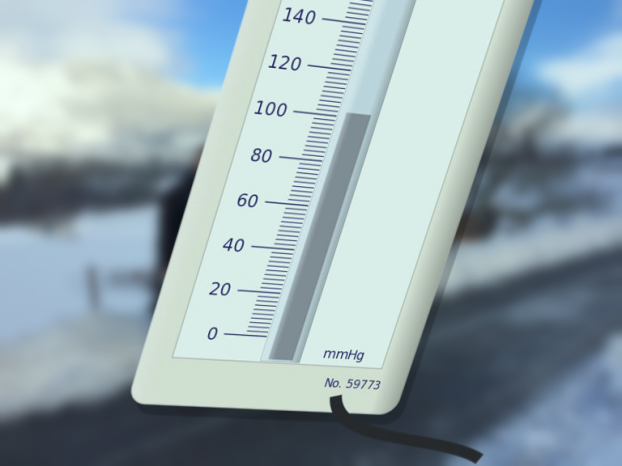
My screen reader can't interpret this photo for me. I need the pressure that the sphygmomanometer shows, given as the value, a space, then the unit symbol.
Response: 102 mmHg
